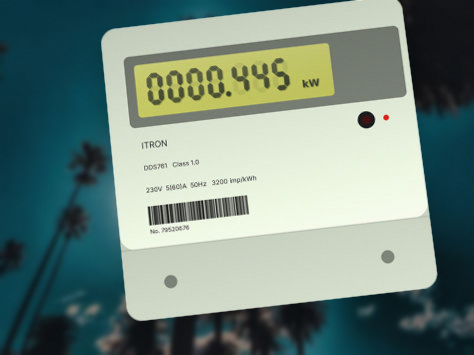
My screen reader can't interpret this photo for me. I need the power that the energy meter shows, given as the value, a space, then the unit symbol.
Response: 0.445 kW
